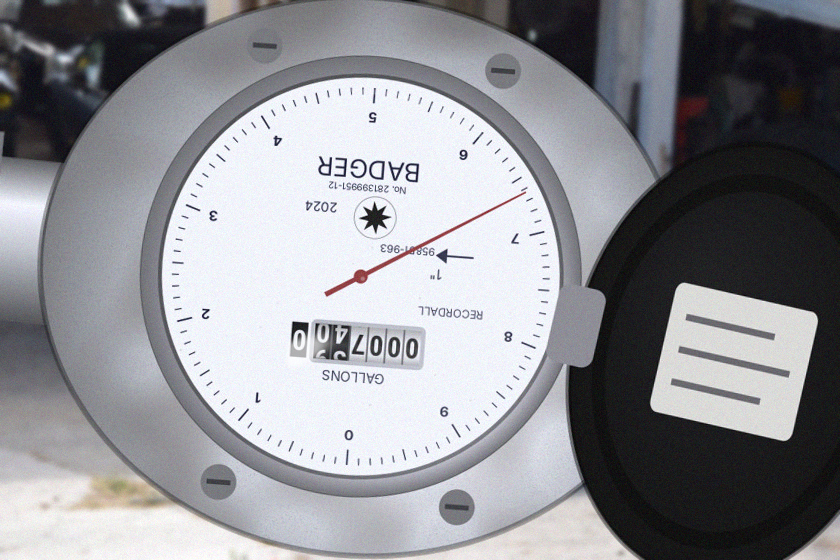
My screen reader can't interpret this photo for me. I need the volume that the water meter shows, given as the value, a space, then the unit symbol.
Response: 7396.6 gal
